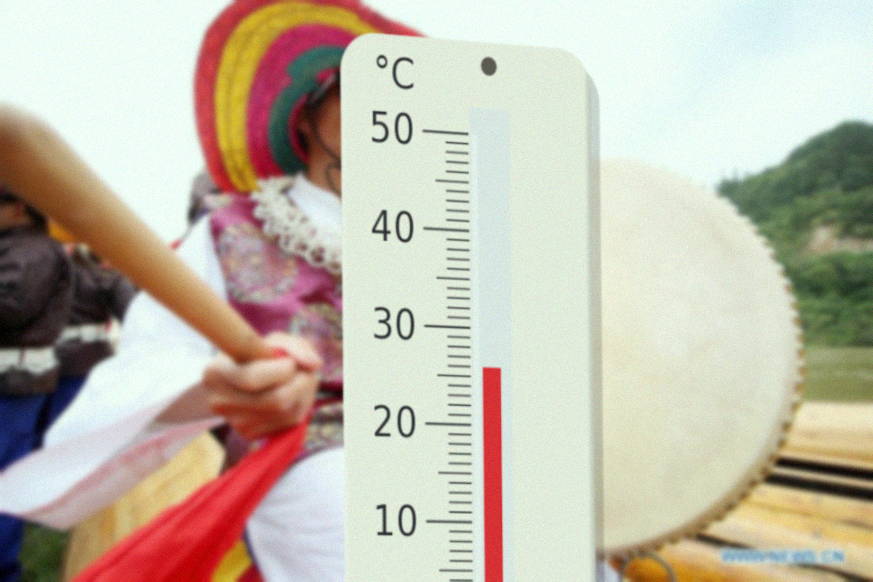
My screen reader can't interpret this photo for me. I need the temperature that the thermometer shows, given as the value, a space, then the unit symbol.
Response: 26 °C
